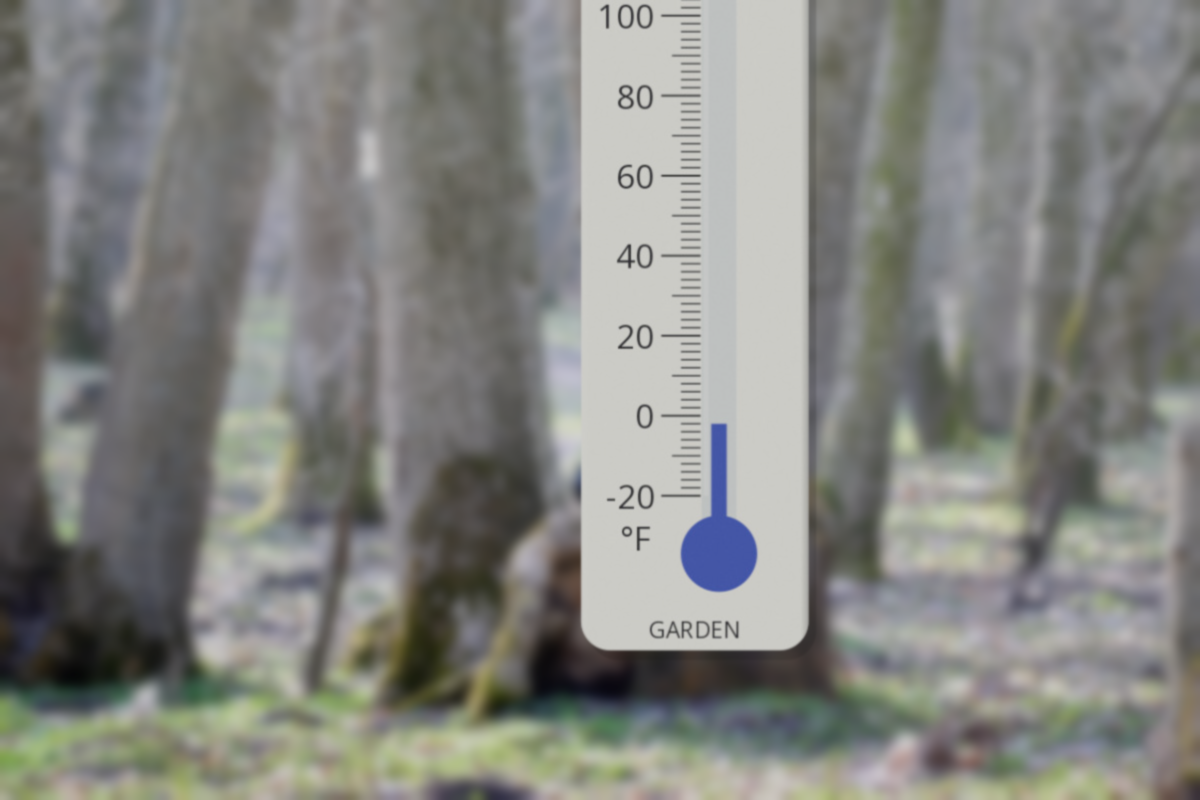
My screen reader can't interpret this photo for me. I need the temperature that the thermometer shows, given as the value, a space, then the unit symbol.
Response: -2 °F
